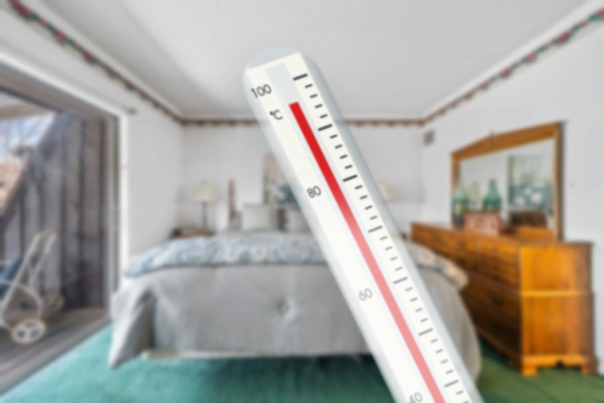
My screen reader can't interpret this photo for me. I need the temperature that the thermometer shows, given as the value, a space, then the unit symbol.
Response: 96 °C
